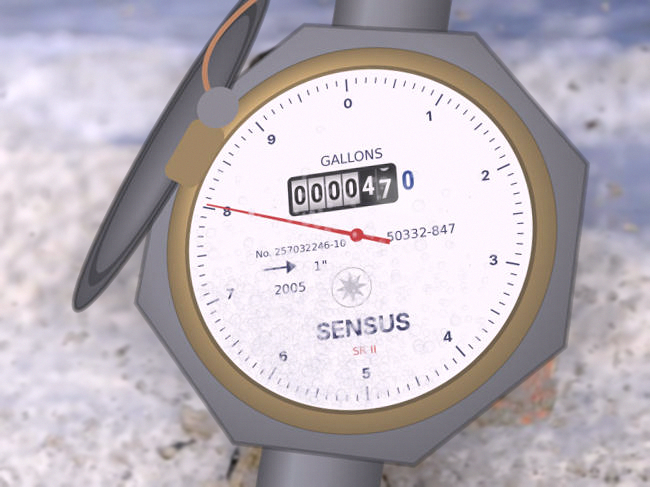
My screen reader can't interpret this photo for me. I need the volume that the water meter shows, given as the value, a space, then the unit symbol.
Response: 468.0 gal
